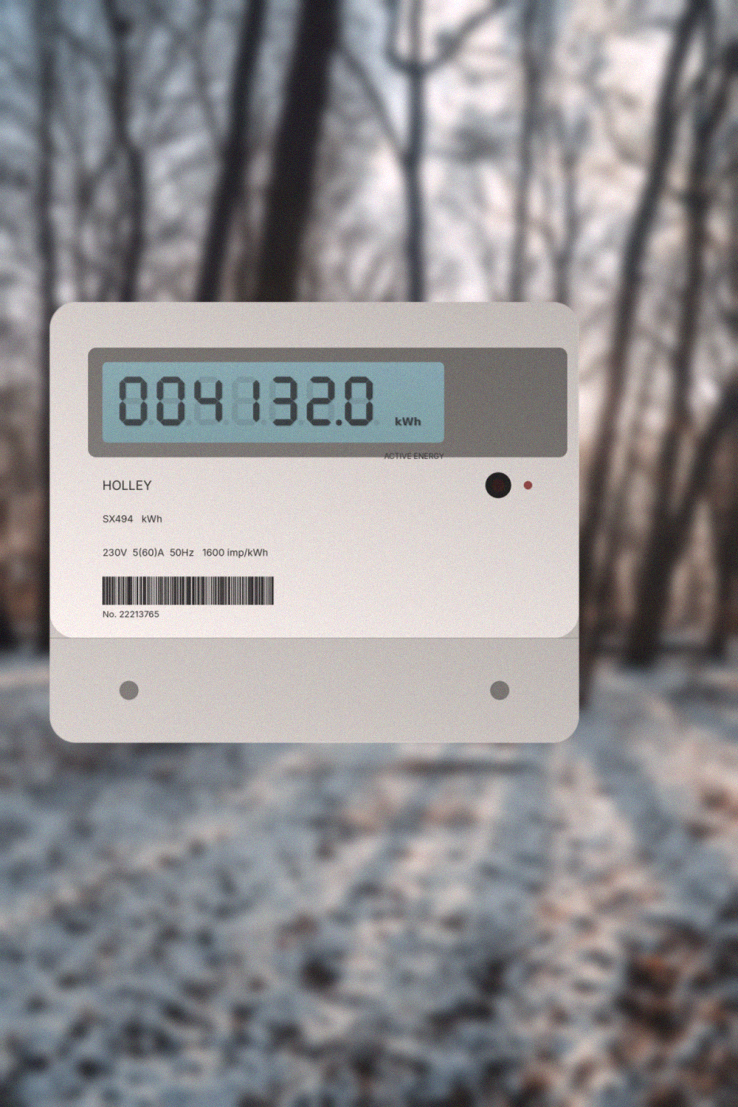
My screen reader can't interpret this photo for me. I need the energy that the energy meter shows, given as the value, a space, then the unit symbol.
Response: 4132.0 kWh
